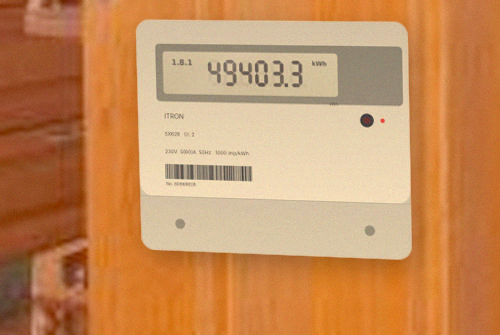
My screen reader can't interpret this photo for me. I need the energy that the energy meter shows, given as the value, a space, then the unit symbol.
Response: 49403.3 kWh
